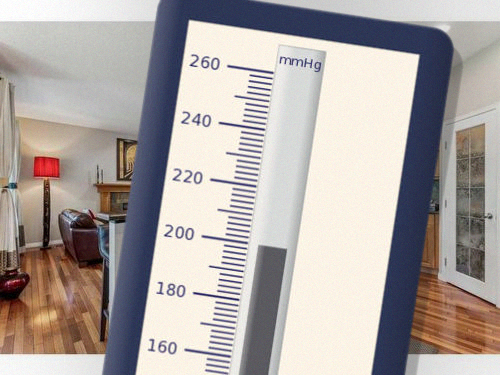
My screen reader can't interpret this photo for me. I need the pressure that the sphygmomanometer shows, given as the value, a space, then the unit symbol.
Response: 200 mmHg
